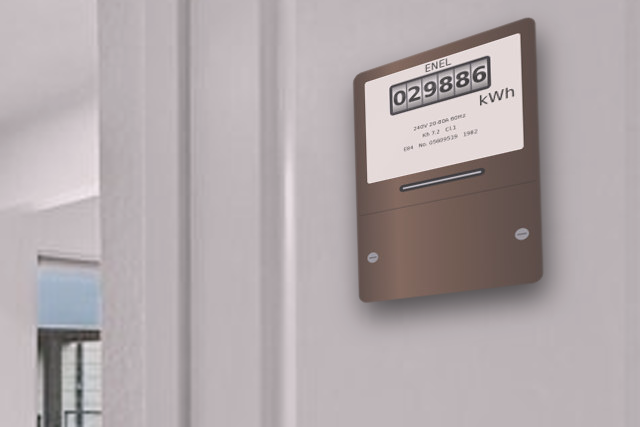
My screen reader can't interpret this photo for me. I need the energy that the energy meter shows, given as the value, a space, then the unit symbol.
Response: 29886 kWh
